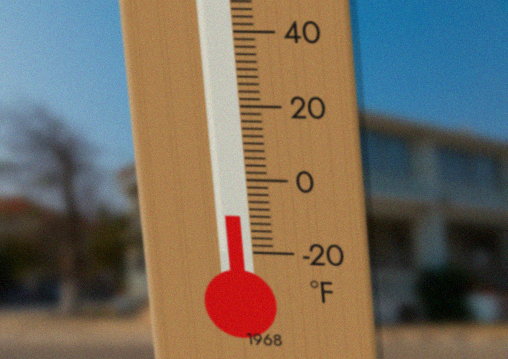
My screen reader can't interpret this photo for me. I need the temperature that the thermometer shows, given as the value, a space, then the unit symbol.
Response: -10 °F
